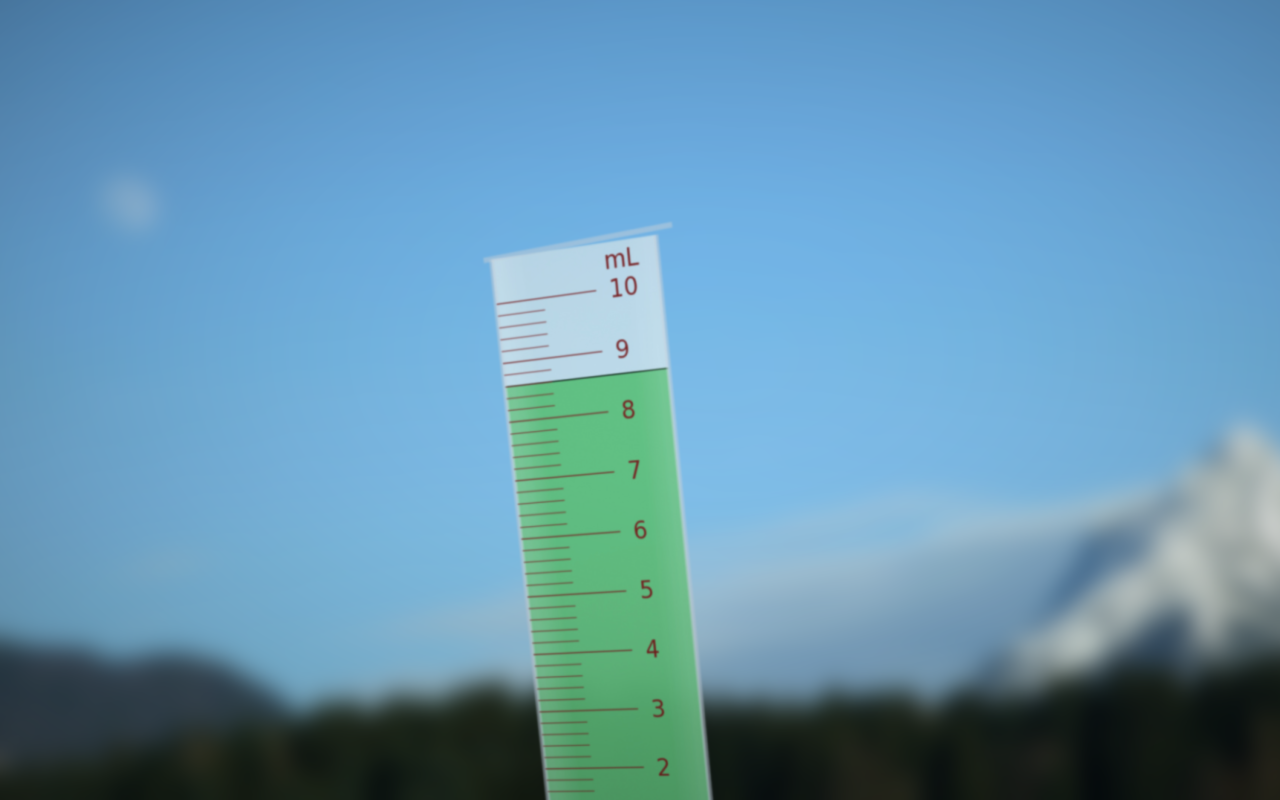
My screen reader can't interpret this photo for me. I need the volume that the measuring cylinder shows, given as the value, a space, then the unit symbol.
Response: 8.6 mL
